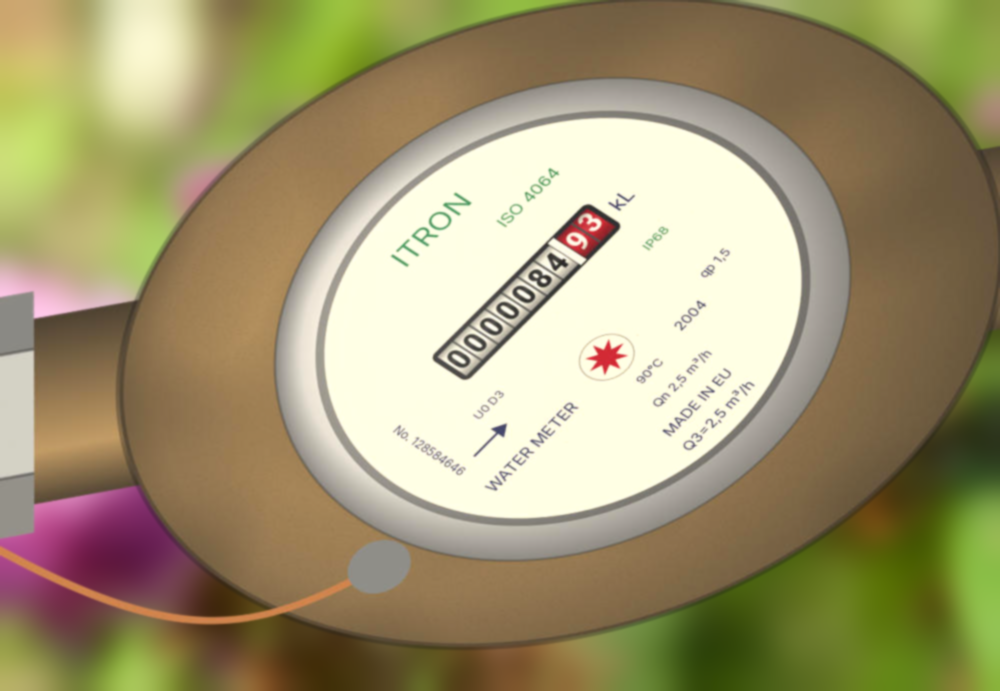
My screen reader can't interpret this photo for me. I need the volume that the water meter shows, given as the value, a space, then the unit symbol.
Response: 84.93 kL
